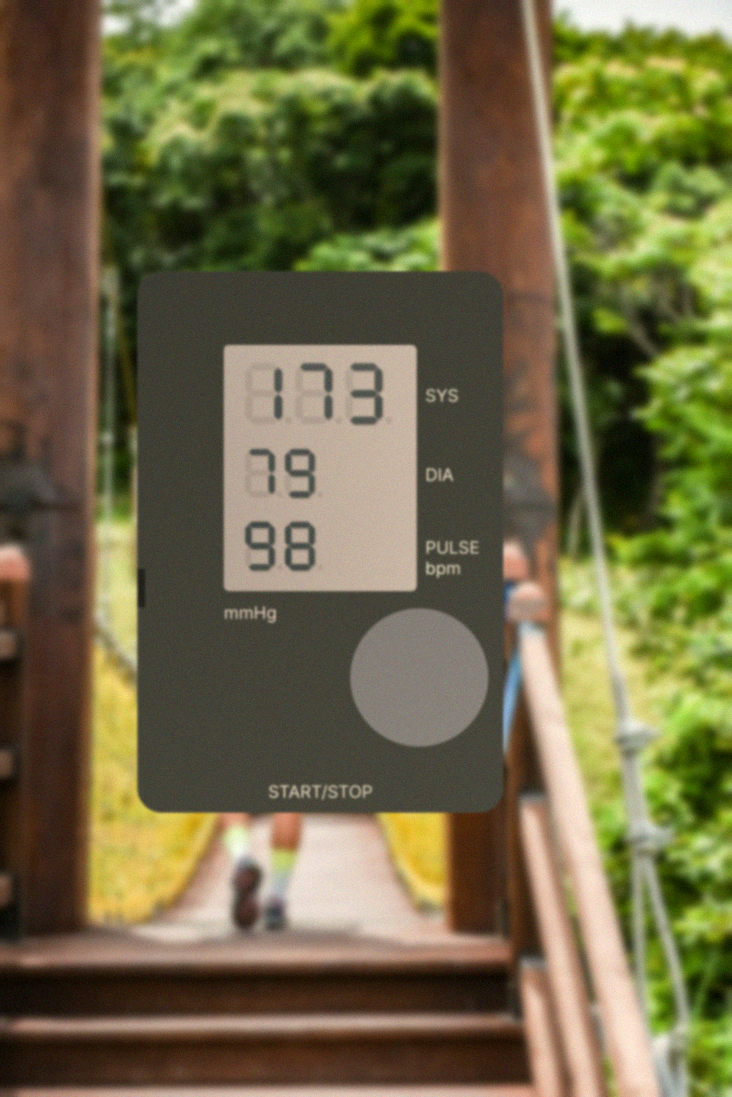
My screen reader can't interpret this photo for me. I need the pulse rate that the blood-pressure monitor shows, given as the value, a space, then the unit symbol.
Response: 98 bpm
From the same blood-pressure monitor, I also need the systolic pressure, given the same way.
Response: 173 mmHg
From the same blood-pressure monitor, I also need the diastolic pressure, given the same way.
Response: 79 mmHg
